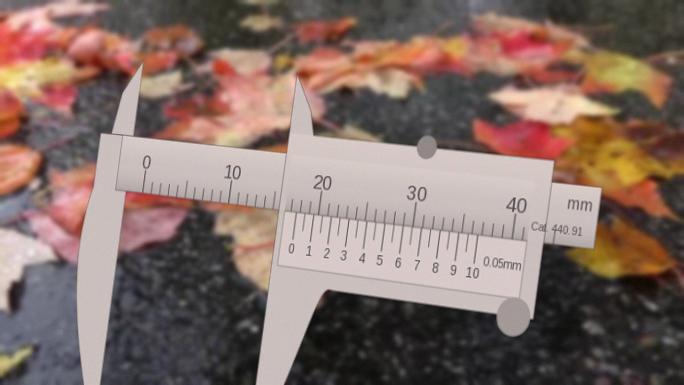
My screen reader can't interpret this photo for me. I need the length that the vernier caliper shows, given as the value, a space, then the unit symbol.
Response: 17.6 mm
